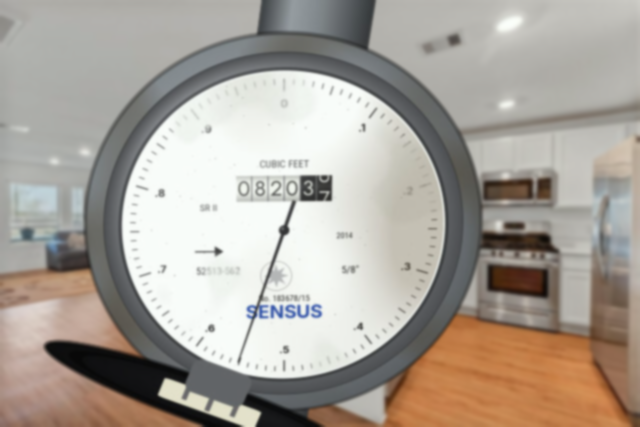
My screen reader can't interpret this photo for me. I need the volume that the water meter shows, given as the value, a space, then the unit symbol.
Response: 82036.55 ft³
